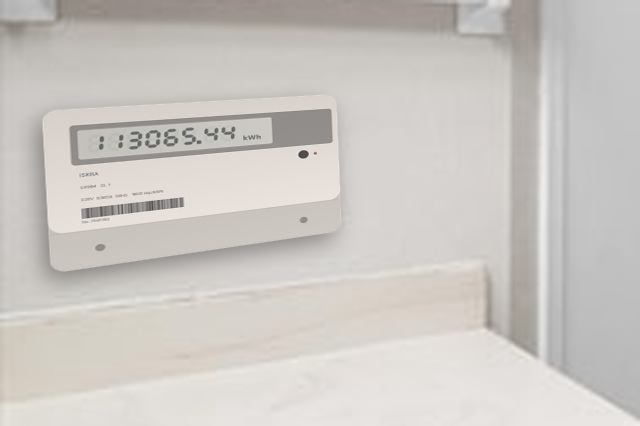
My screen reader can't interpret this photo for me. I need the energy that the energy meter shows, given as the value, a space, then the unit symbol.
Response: 113065.44 kWh
